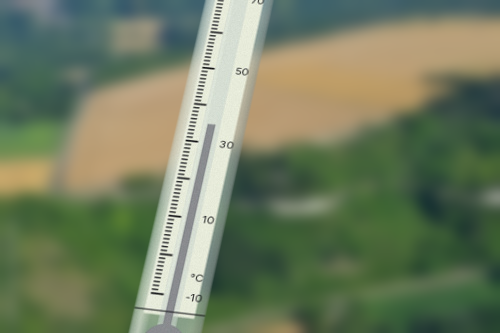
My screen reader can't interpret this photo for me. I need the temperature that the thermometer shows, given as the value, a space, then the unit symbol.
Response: 35 °C
